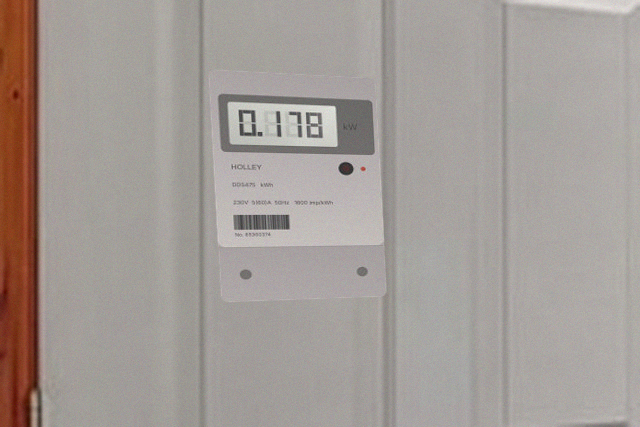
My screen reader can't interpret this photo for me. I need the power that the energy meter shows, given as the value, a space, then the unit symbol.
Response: 0.178 kW
